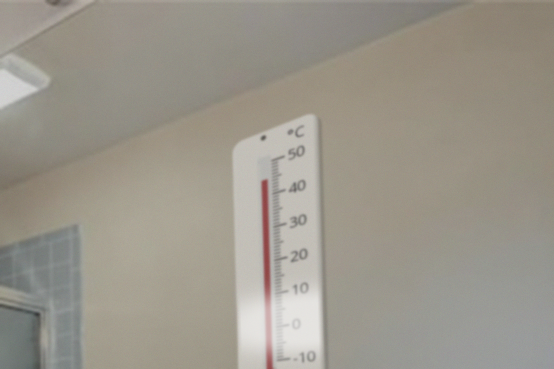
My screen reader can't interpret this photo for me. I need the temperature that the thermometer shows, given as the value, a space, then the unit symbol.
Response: 45 °C
